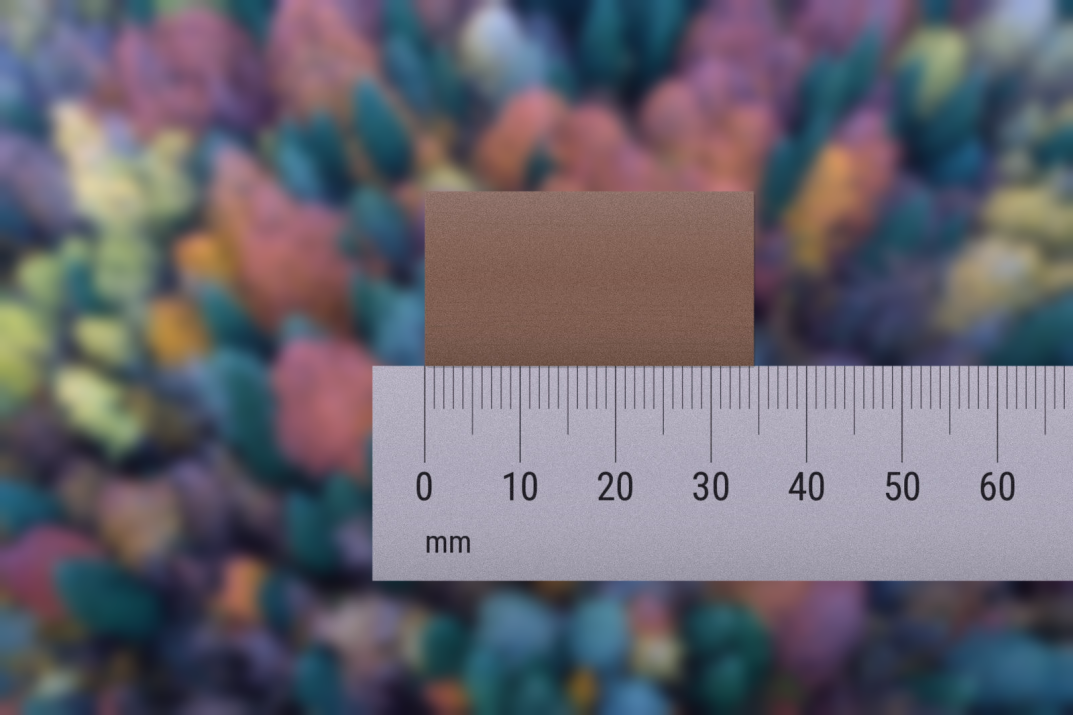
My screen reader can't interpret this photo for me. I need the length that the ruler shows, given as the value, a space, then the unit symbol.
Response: 34.5 mm
